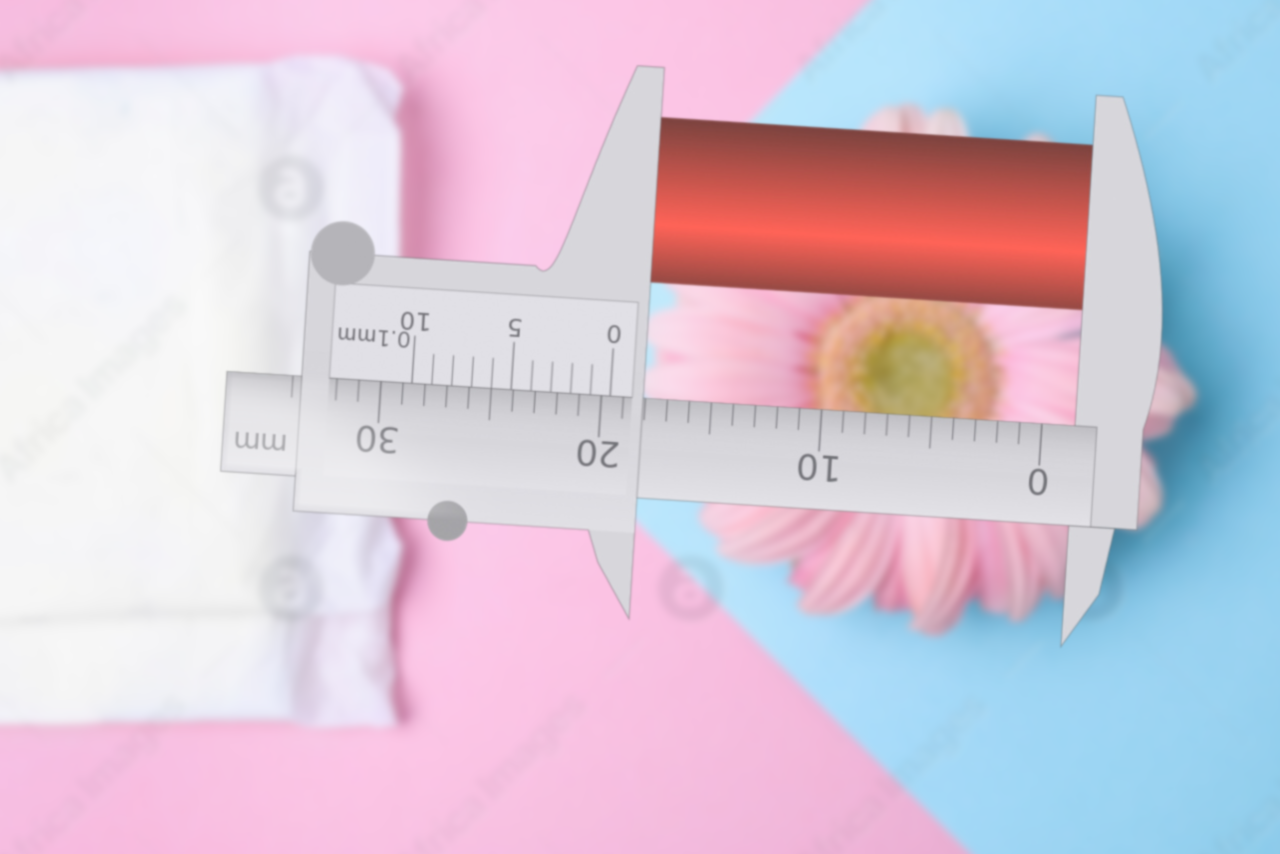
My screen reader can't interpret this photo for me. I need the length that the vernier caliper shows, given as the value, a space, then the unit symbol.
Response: 19.6 mm
